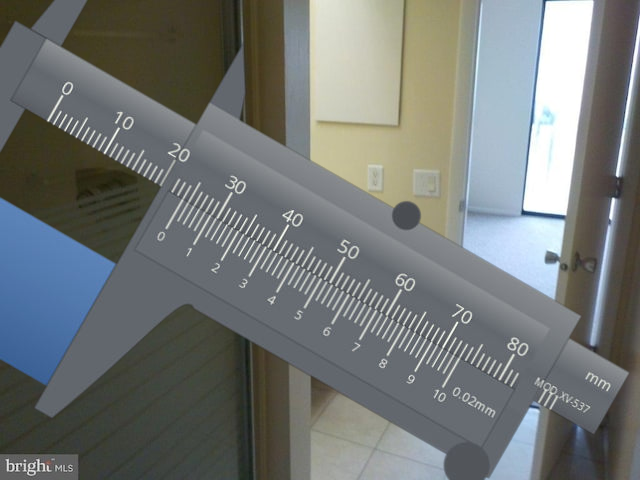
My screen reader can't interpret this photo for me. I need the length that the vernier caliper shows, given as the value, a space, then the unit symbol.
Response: 24.0 mm
